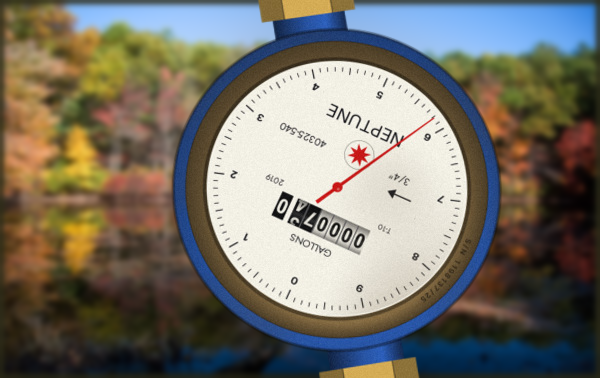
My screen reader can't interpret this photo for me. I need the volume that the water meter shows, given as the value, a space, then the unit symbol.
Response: 735.8 gal
